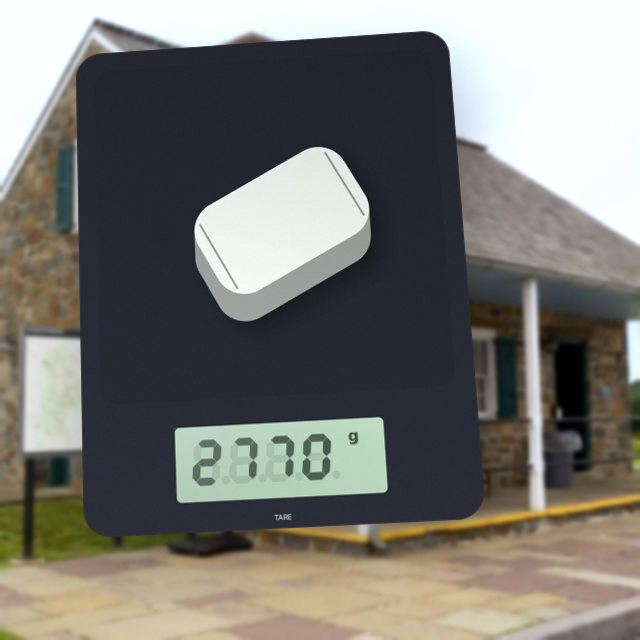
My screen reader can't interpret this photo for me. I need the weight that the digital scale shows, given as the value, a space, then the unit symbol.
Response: 2770 g
